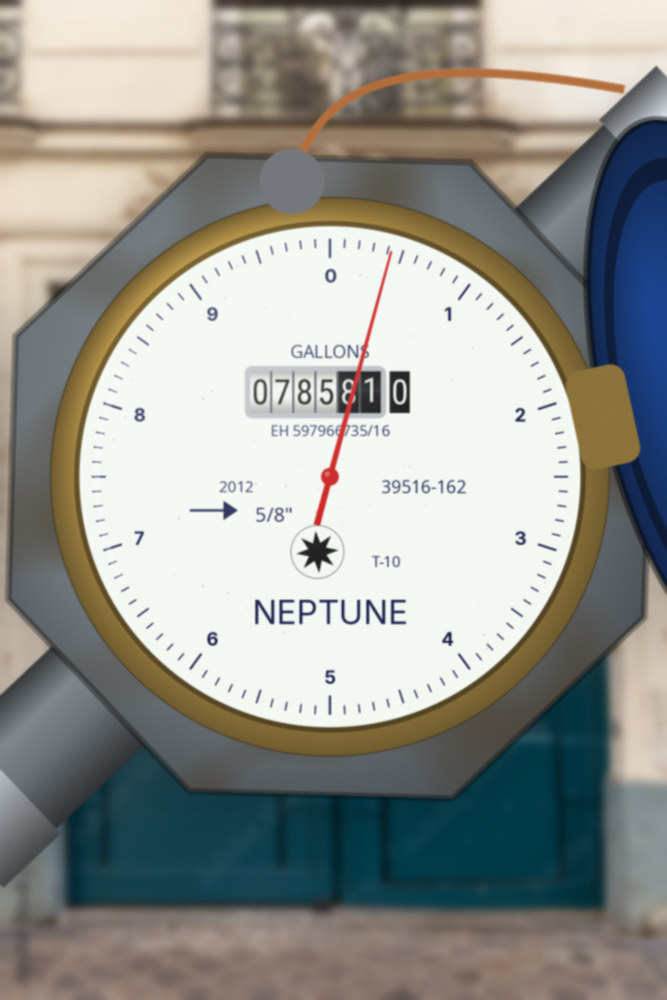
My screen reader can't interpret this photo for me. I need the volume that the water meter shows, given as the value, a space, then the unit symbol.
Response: 785810.4 gal
